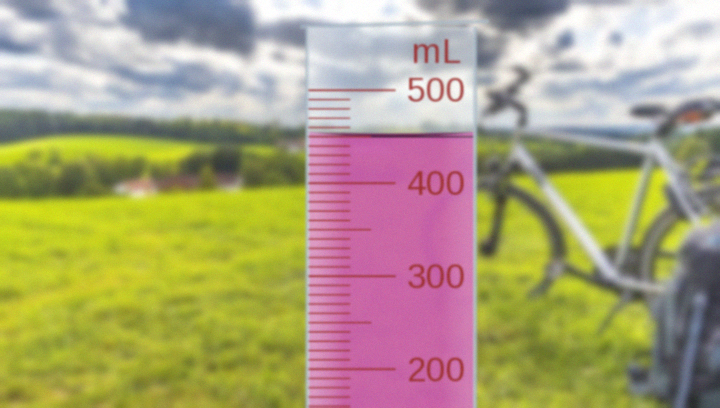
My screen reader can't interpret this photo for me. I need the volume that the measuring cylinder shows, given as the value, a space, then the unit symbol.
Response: 450 mL
